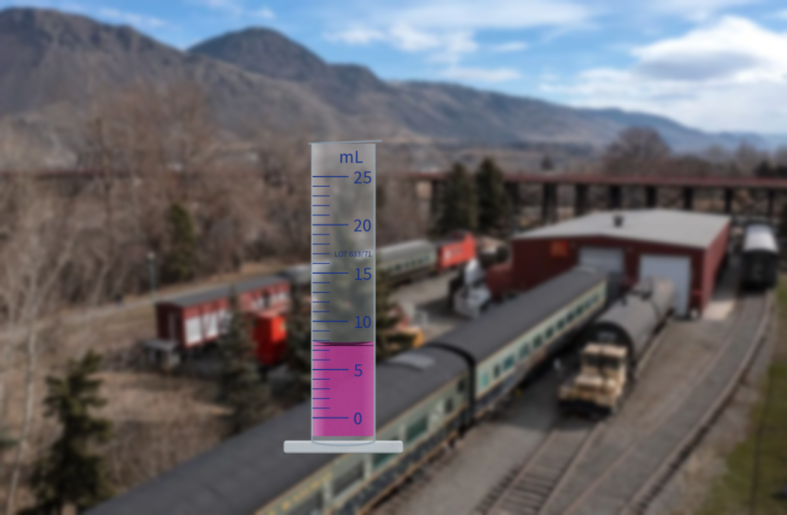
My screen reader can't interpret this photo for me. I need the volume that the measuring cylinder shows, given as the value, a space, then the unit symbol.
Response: 7.5 mL
